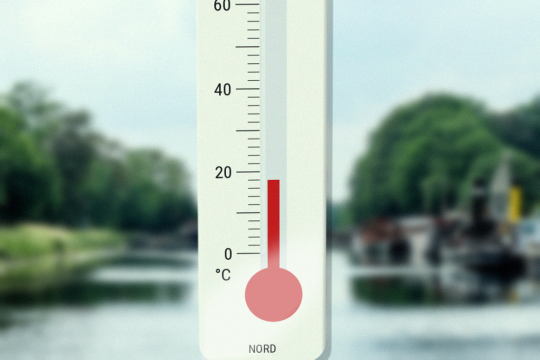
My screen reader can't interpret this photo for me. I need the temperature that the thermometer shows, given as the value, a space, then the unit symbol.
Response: 18 °C
